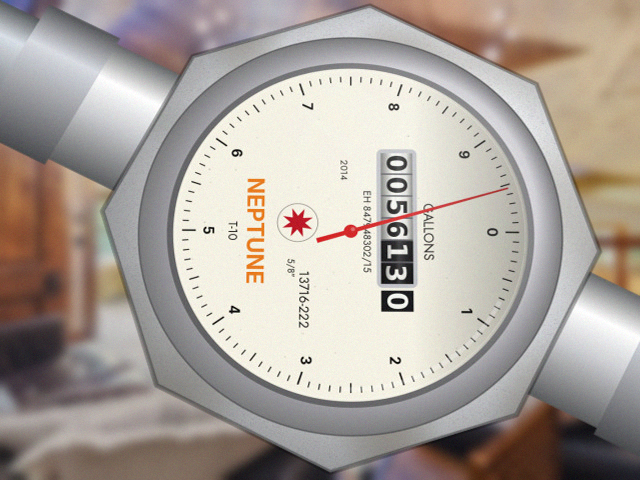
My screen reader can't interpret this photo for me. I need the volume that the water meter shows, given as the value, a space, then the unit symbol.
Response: 56129.5 gal
